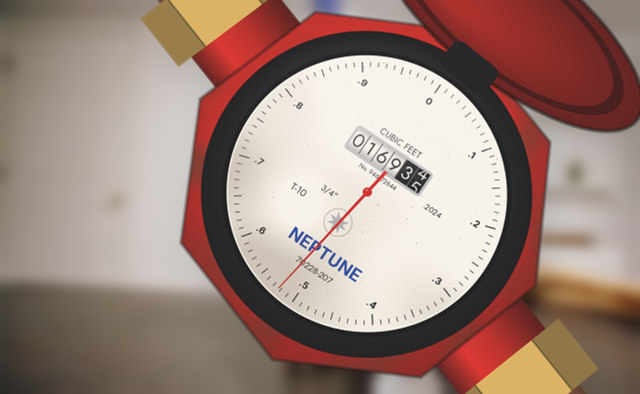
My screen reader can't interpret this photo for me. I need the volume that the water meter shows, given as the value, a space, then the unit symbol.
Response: 16934.52 ft³
